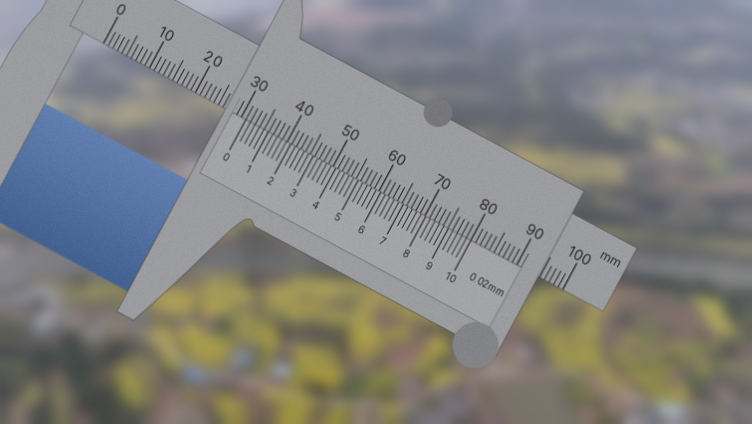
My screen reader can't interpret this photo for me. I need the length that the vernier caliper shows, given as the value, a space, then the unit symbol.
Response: 31.0 mm
